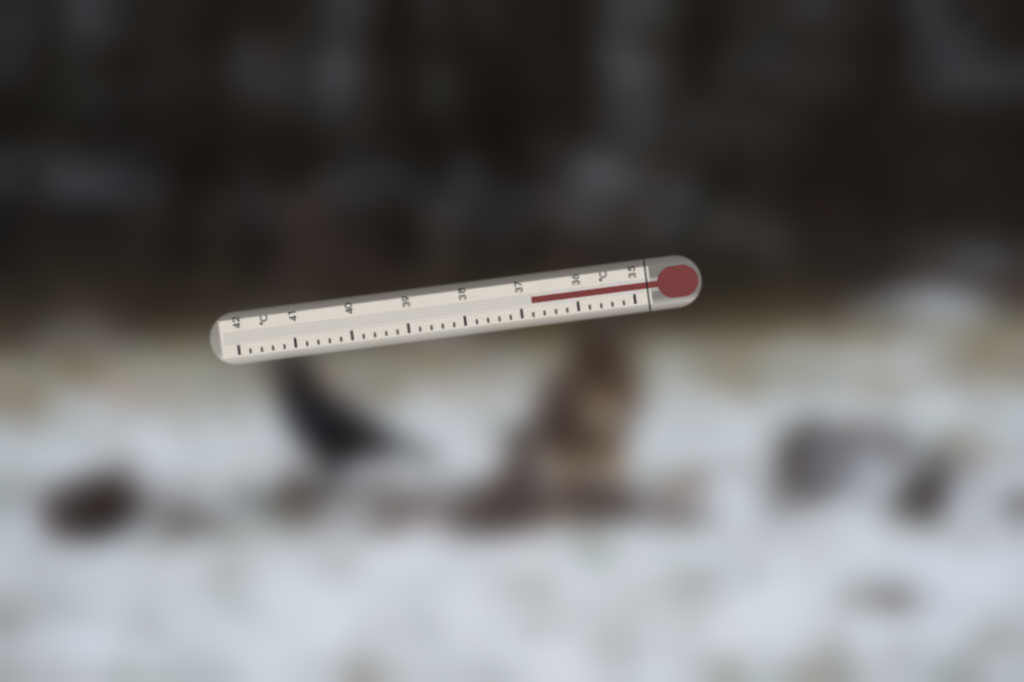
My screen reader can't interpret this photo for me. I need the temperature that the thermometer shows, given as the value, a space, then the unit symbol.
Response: 36.8 °C
